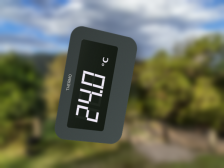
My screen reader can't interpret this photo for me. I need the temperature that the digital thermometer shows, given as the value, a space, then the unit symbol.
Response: 24.0 °C
